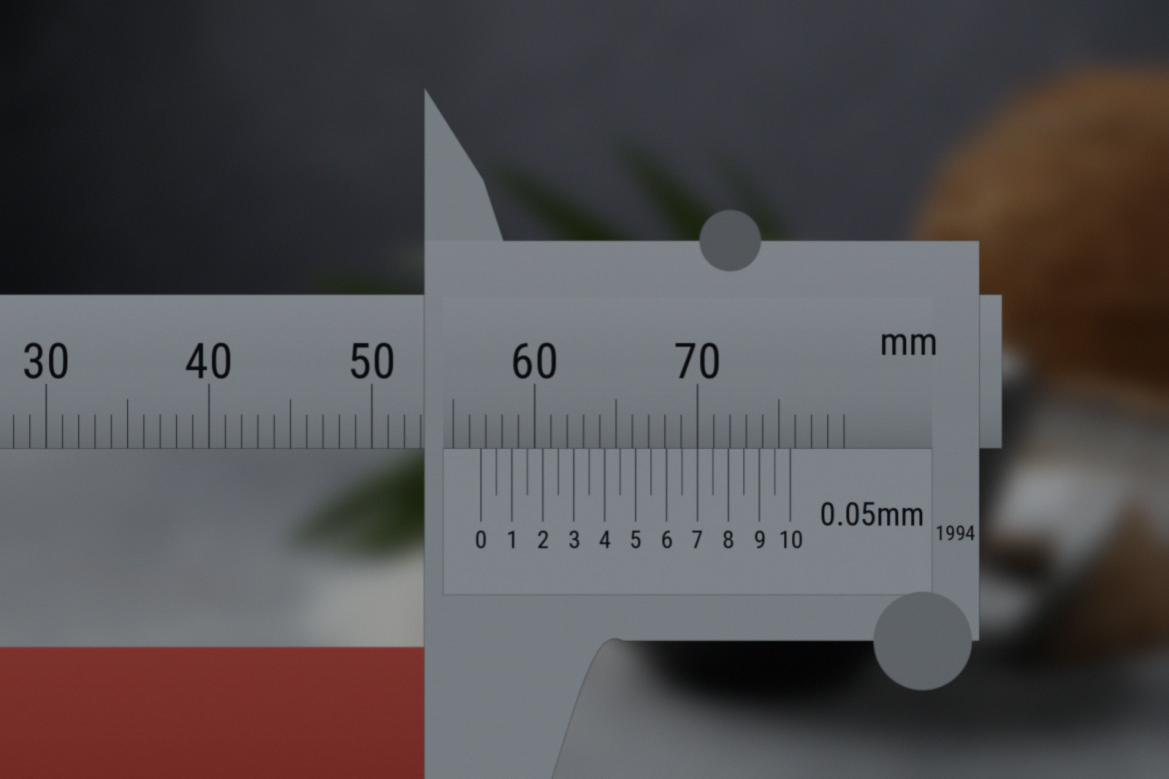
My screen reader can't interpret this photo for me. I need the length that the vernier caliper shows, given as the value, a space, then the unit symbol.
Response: 56.7 mm
